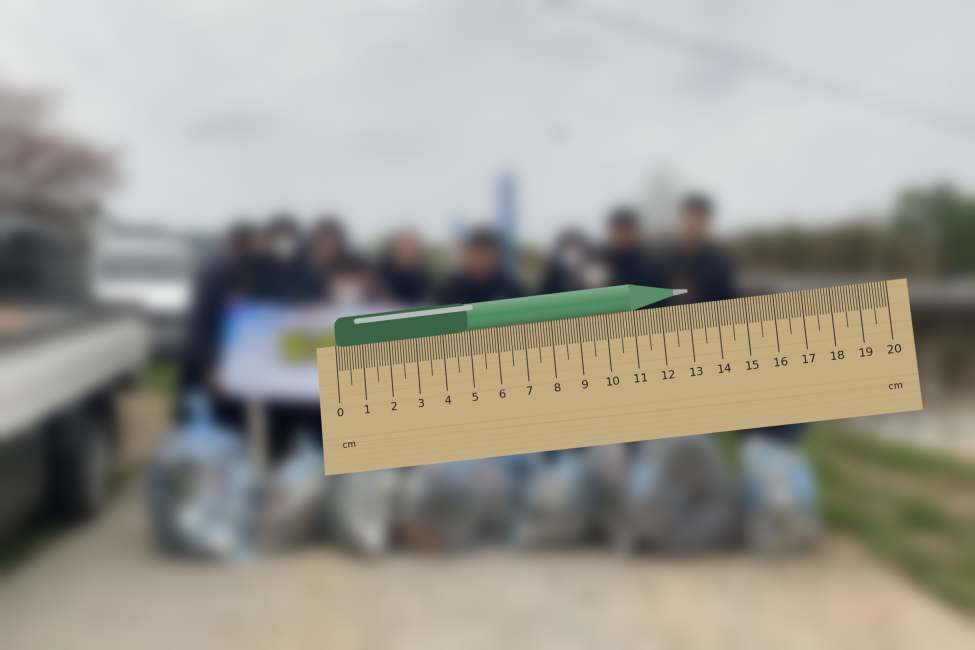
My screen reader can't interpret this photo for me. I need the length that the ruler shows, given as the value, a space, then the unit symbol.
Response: 13 cm
